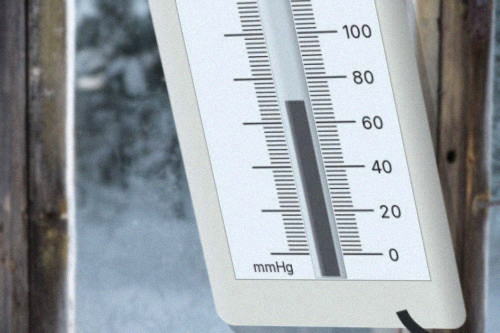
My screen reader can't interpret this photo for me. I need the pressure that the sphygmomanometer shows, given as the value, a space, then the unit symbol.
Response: 70 mmHg
